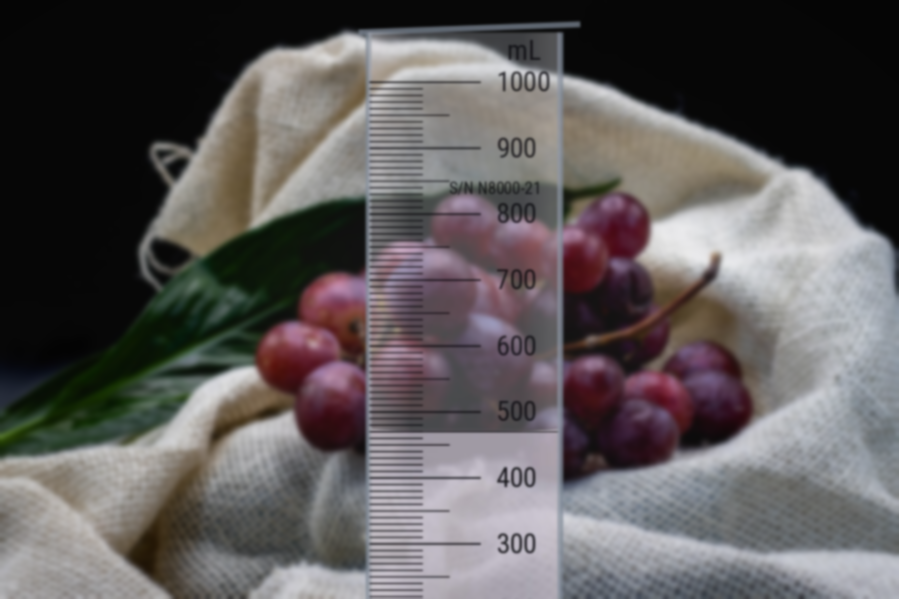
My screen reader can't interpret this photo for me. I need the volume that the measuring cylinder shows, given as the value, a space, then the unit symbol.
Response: 470 mL
